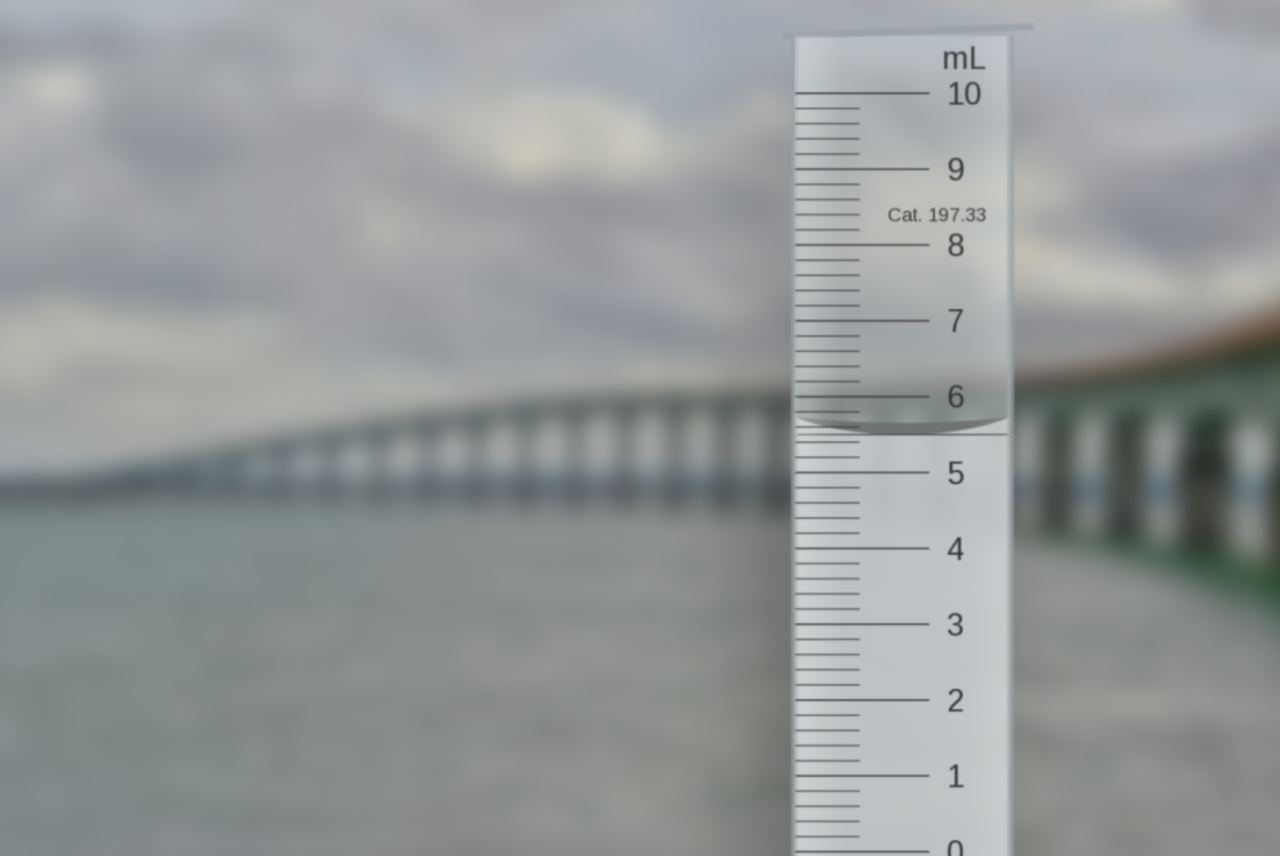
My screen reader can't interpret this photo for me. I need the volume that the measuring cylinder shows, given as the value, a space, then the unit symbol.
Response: 5.5 mL
